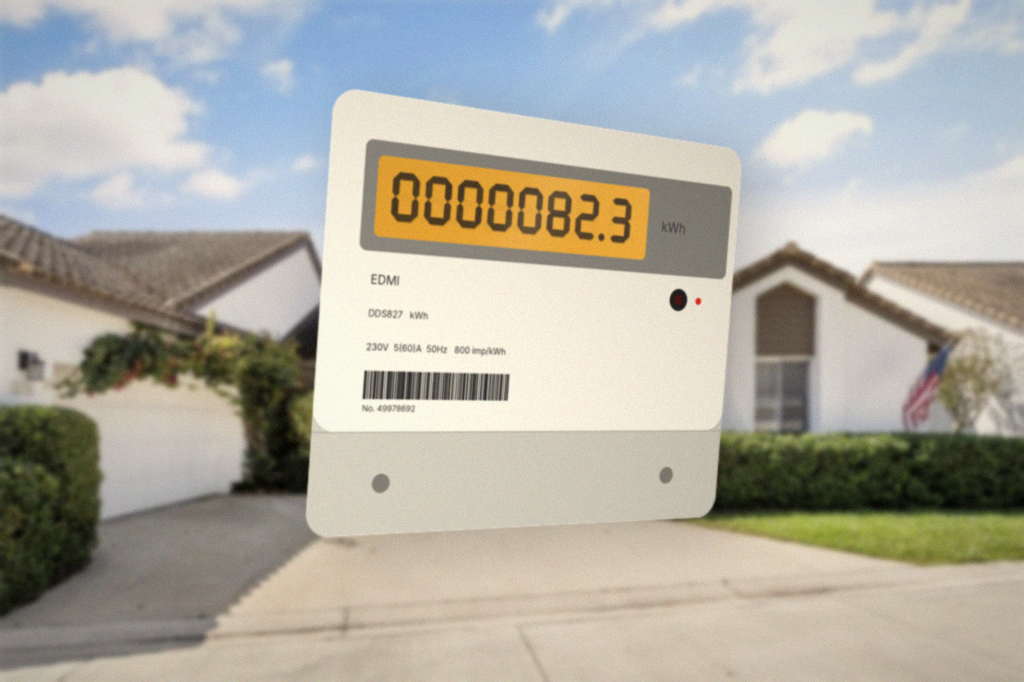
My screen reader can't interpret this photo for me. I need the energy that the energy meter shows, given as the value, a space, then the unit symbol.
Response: 82.3 kWh
